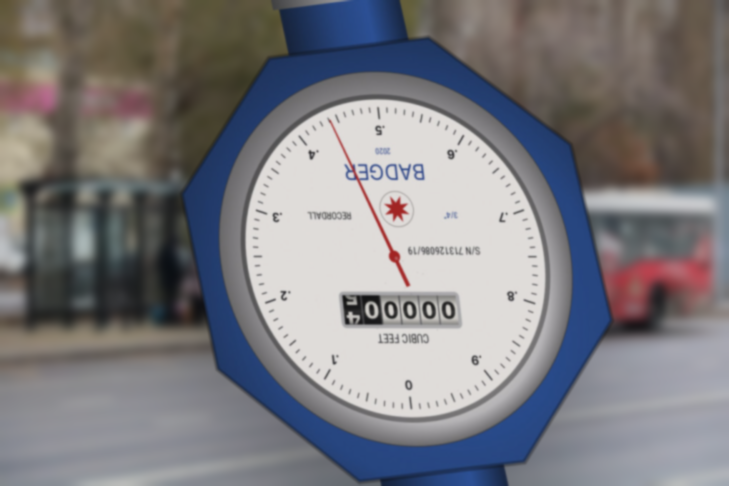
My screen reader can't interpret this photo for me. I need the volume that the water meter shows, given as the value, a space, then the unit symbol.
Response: 4.44 ft³
